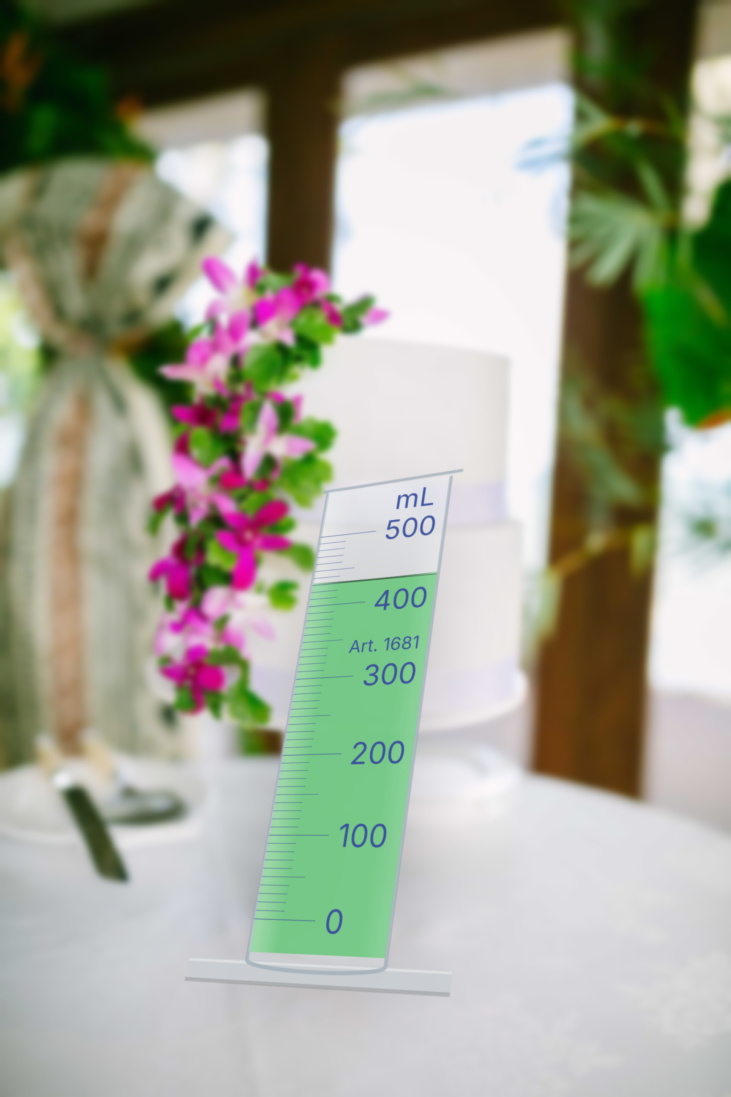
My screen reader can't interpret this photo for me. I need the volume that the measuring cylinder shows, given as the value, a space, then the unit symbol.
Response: 430 mL
